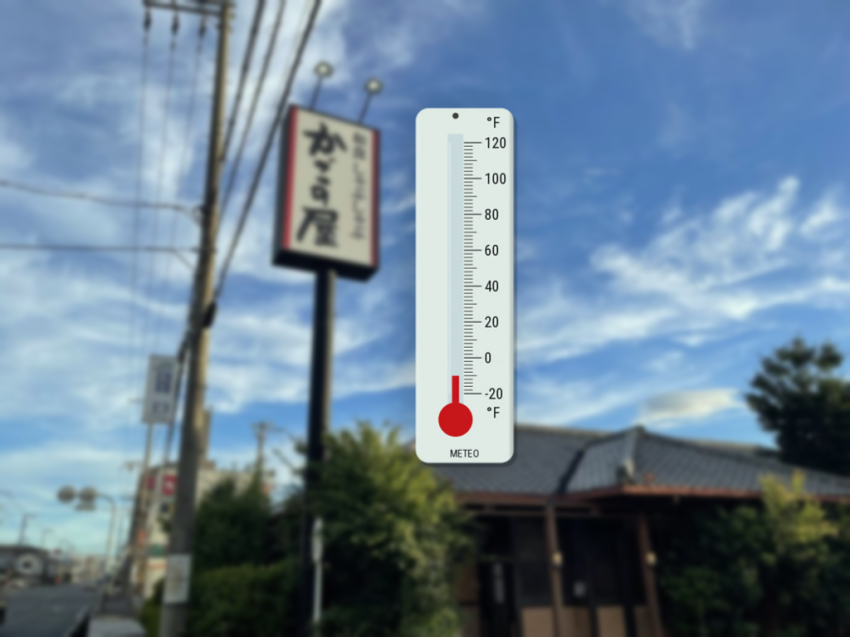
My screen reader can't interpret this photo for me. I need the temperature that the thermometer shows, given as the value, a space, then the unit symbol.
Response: -10 °F
